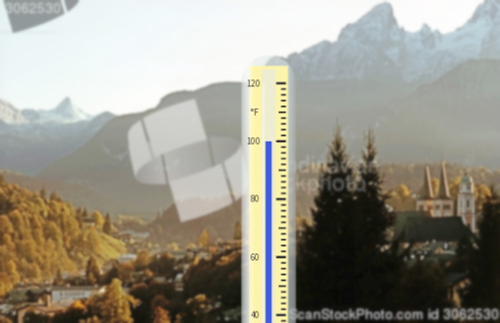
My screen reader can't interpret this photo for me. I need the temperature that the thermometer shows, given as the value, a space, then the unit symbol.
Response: 100 °F
